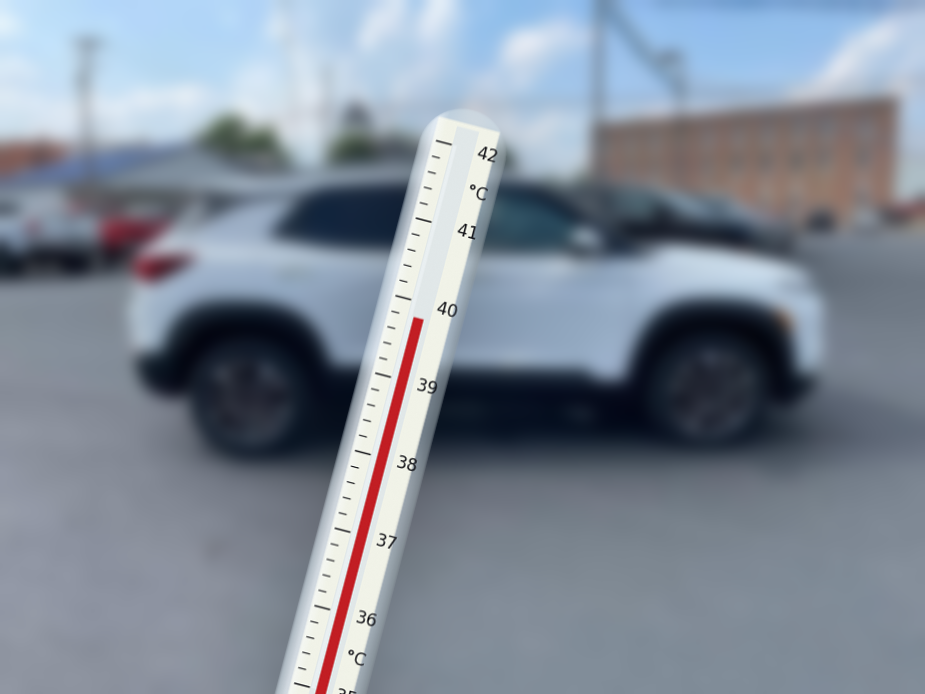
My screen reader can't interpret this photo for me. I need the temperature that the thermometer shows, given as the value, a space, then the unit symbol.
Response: 39.8 °C
